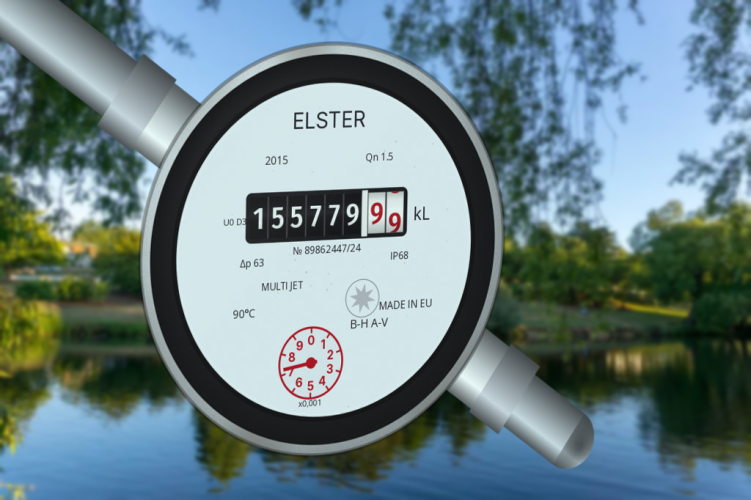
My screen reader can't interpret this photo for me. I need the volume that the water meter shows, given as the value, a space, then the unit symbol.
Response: 155779.987 kL
